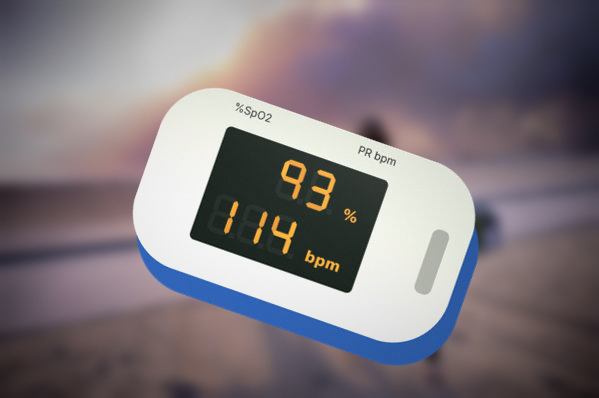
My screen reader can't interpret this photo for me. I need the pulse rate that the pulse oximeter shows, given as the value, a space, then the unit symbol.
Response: 114 bpm
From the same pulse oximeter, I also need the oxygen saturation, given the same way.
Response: 93 %
